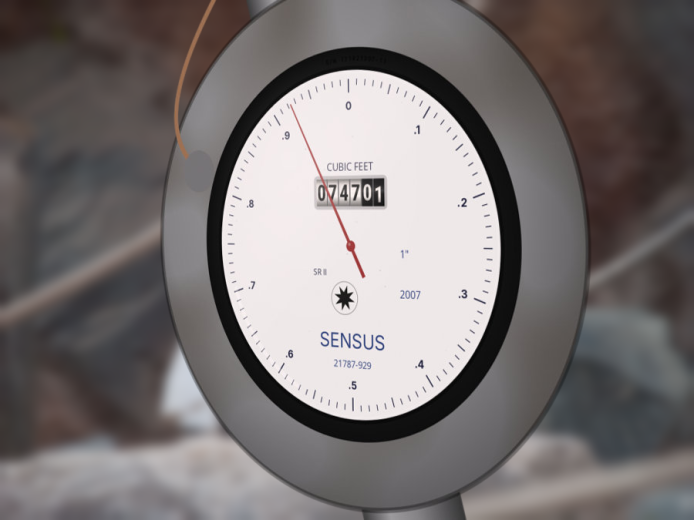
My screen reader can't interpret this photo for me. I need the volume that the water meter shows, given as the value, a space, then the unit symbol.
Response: 74700.92 ft³
